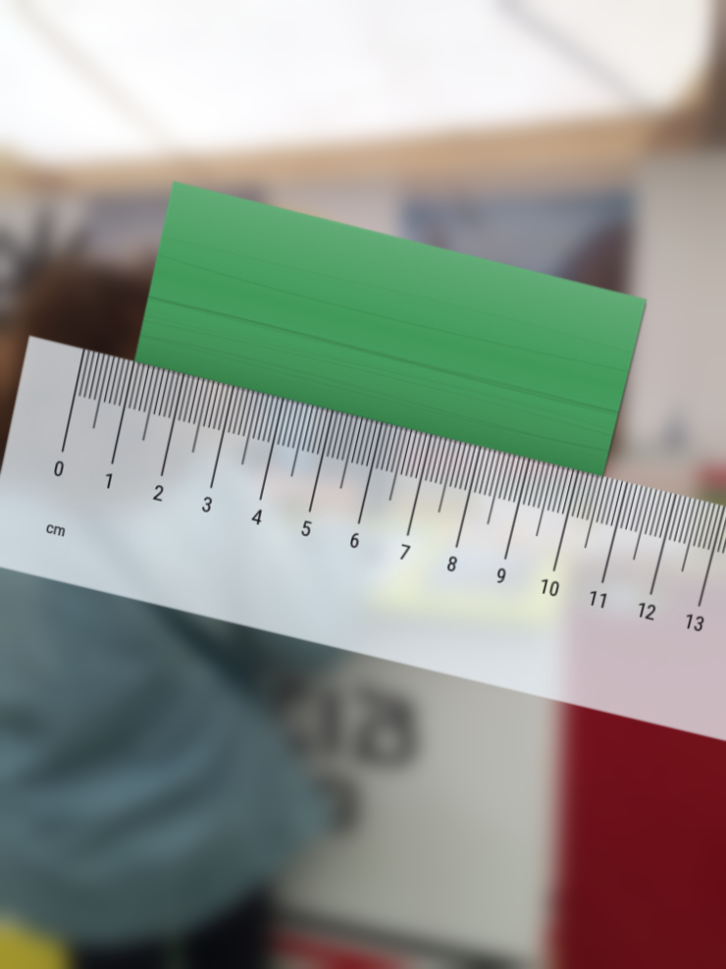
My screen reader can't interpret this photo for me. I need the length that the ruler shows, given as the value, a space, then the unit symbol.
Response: 9.5 cm
